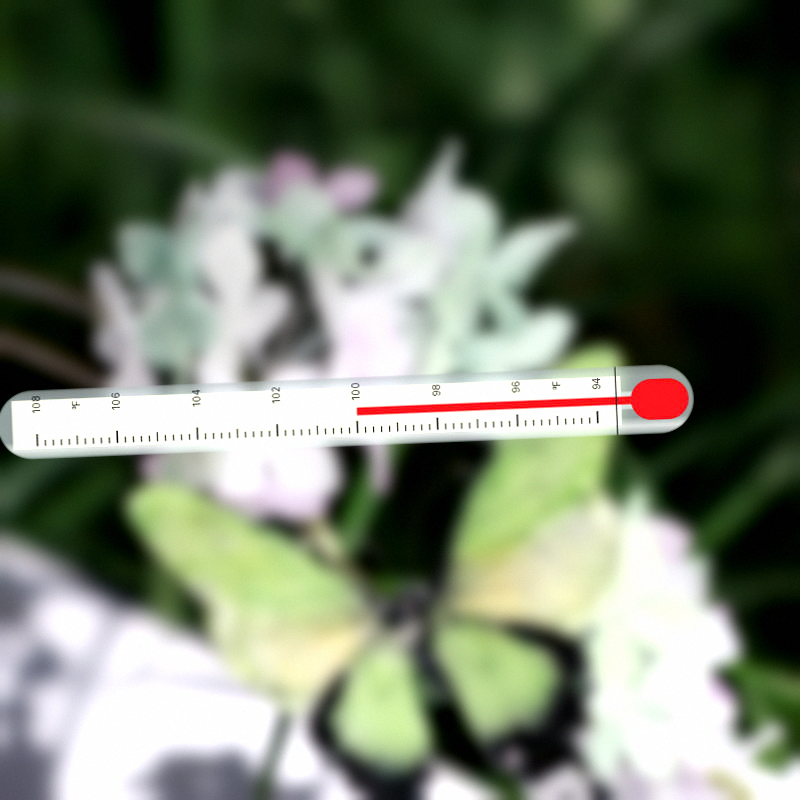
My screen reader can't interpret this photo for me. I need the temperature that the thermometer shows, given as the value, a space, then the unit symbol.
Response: 100 °F
